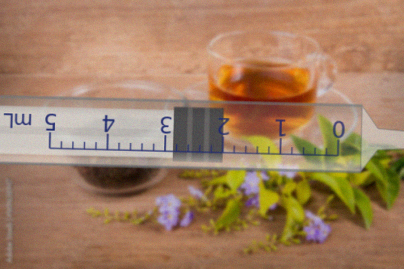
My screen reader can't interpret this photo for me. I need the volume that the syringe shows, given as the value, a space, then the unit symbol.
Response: 2 mL
